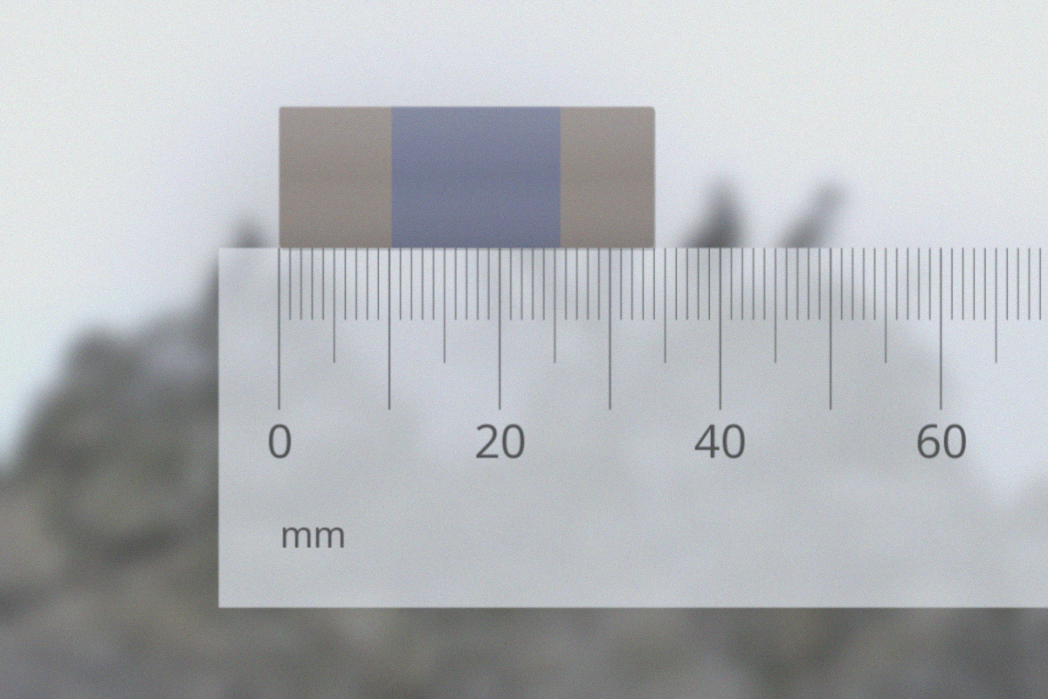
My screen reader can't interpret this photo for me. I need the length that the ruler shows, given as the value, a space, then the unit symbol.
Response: 34 mm
